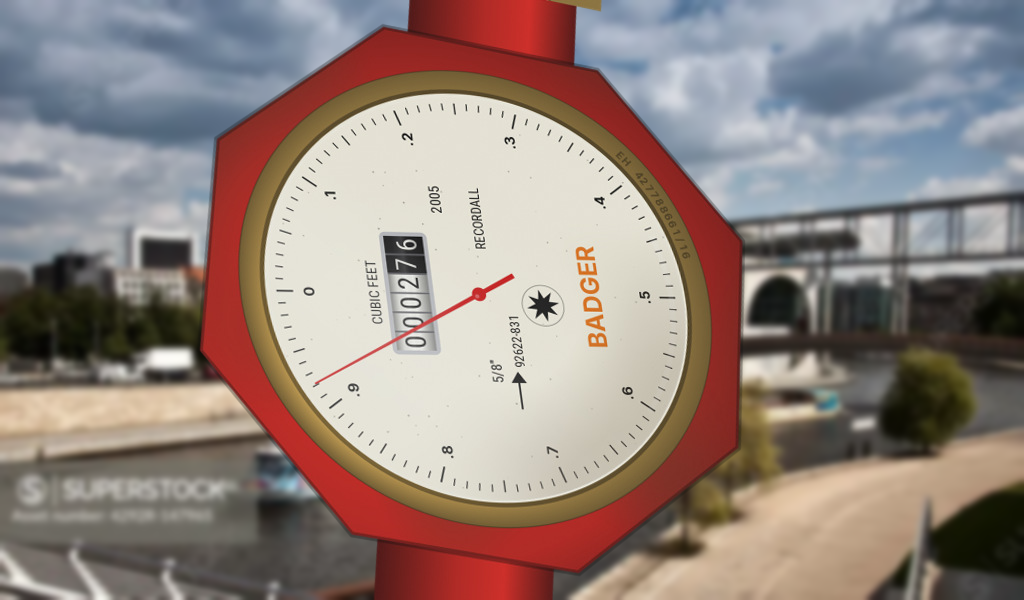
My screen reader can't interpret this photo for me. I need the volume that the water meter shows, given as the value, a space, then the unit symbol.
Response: 275.92 ft³
